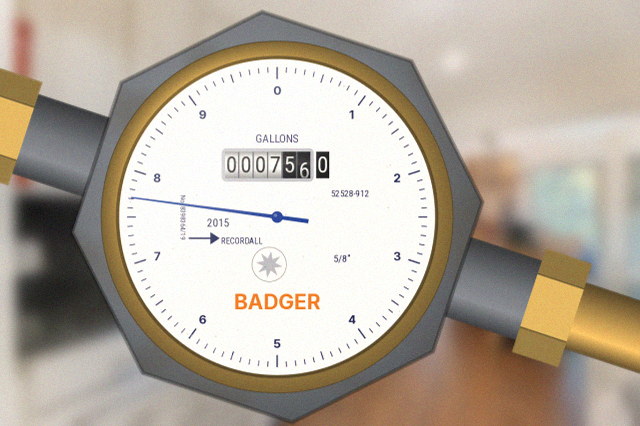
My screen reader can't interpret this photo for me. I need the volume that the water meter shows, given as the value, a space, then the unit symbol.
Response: 7557.7 gal
